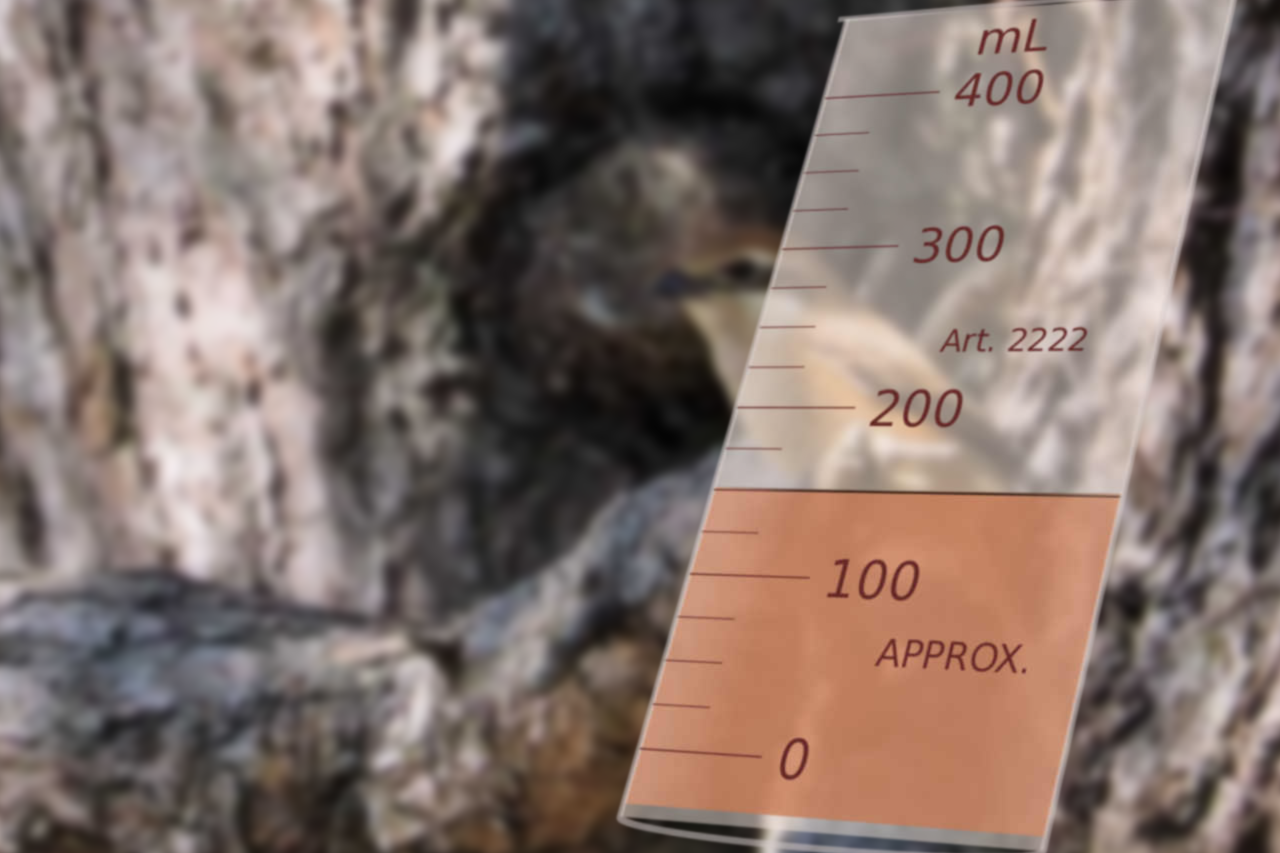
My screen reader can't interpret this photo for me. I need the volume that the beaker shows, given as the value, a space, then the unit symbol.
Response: 150 mL
